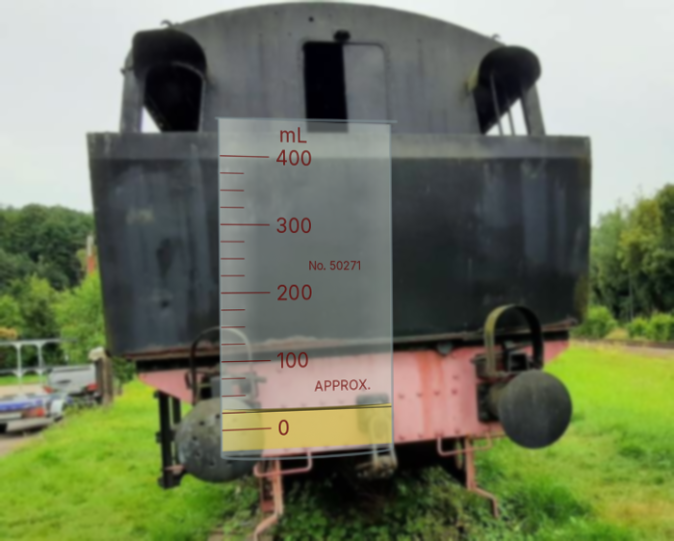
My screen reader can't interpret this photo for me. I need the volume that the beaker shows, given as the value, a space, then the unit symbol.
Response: 25 mL
